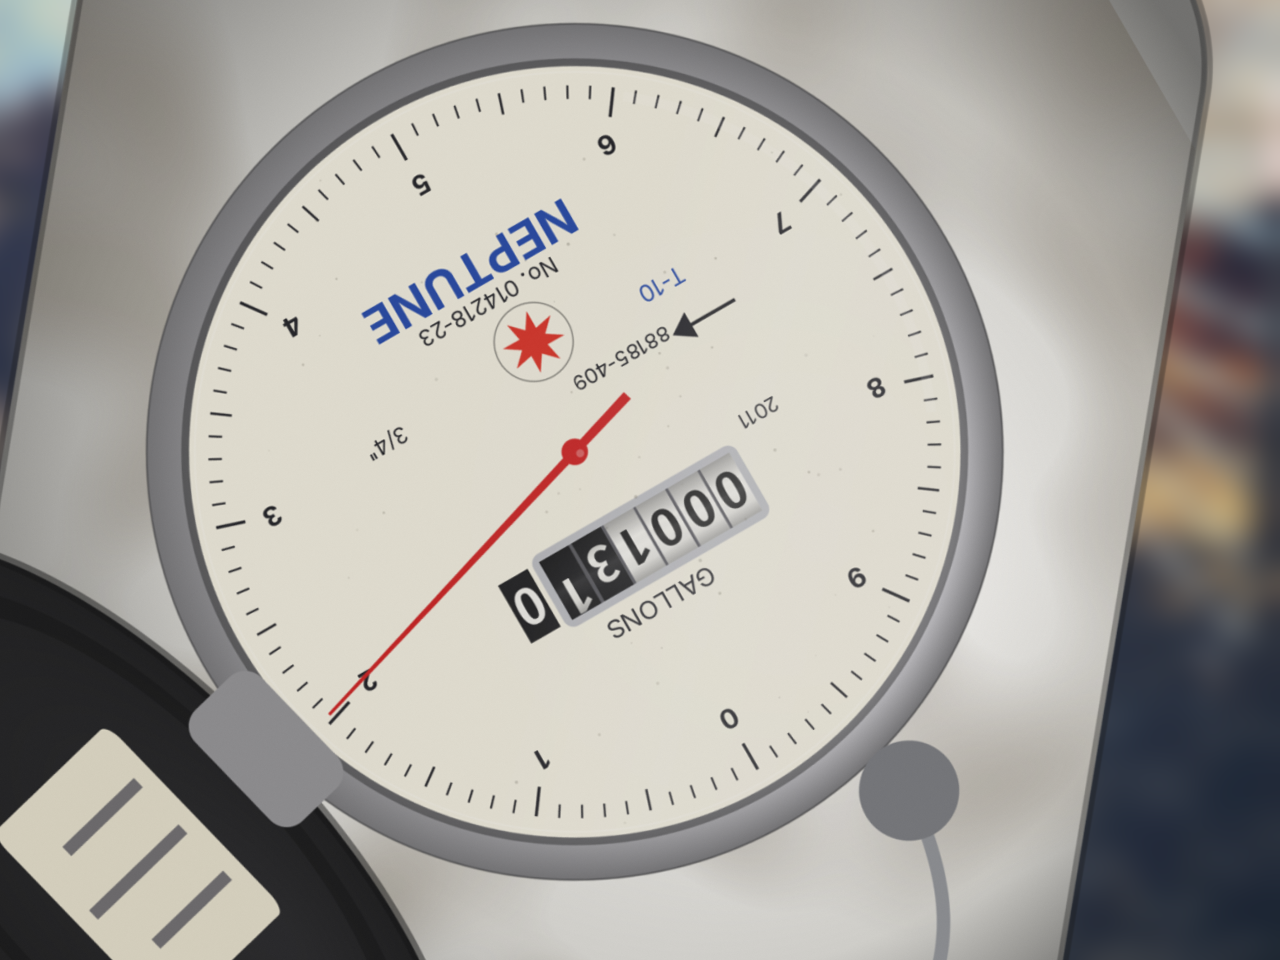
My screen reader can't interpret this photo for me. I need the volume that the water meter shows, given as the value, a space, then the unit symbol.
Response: 1312.0 gal
